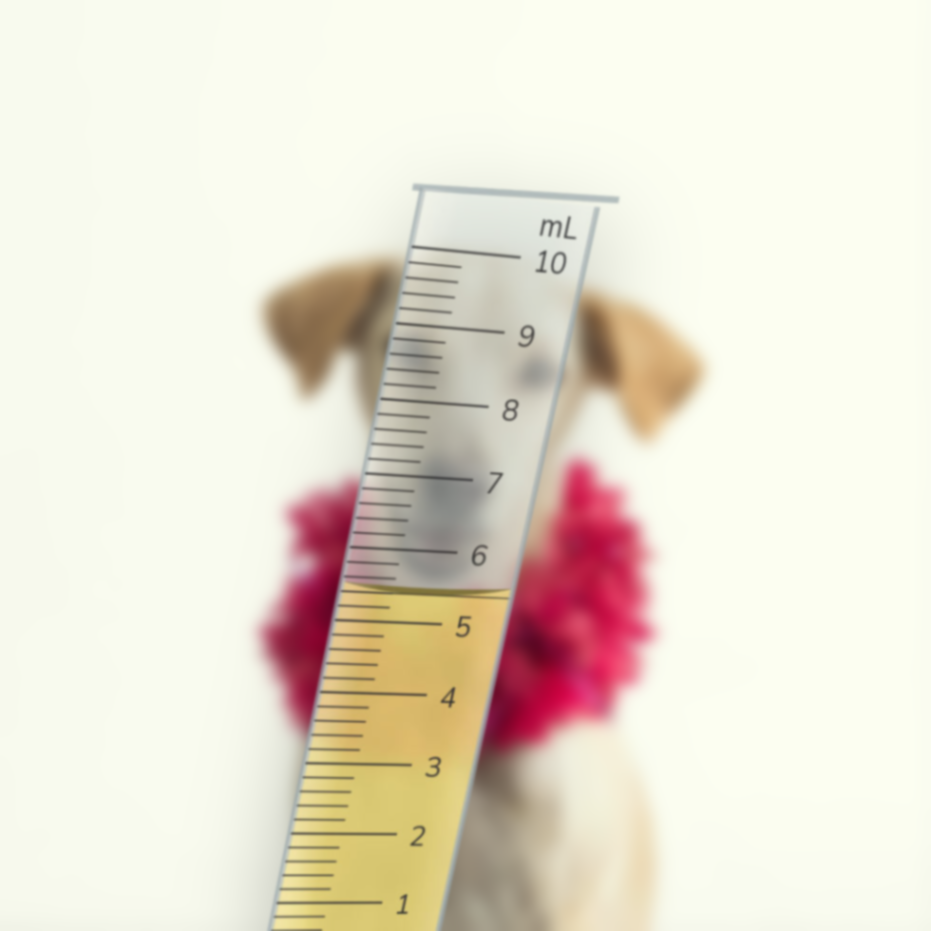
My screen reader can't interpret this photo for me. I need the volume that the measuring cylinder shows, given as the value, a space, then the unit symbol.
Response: 5.4 mL
